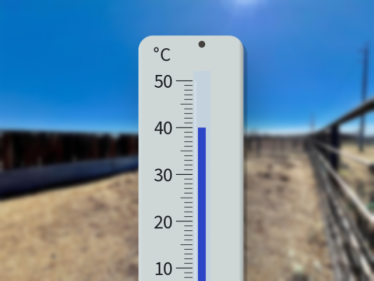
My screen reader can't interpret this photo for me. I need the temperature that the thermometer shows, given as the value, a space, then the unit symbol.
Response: 40 °C
